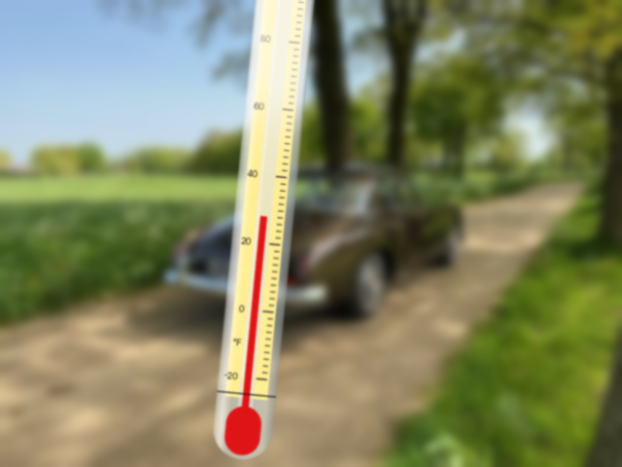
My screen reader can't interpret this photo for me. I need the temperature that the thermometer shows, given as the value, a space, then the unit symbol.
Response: 28 °F
